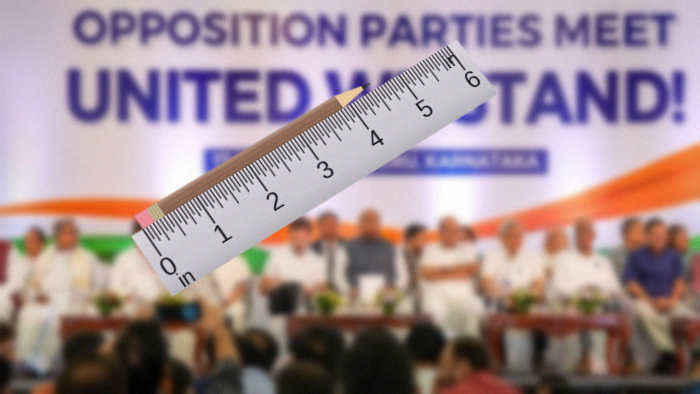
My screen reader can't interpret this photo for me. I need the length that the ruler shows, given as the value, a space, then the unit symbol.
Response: 4.5 in
